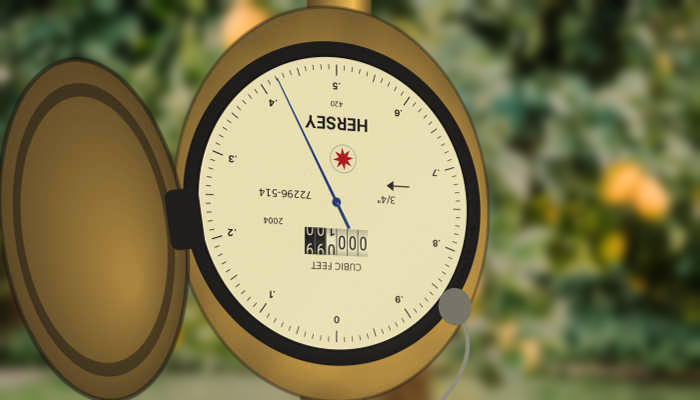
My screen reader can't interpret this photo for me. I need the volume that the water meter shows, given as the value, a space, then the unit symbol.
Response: 99.42 ft³
